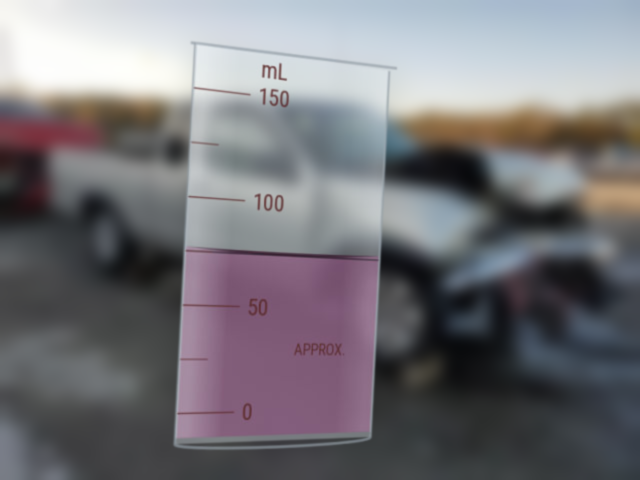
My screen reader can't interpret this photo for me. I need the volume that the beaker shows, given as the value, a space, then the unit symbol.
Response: 75 mL
